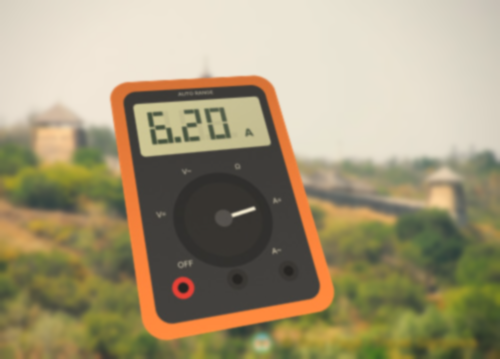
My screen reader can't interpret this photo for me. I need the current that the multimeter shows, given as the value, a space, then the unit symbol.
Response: 6.20 A
